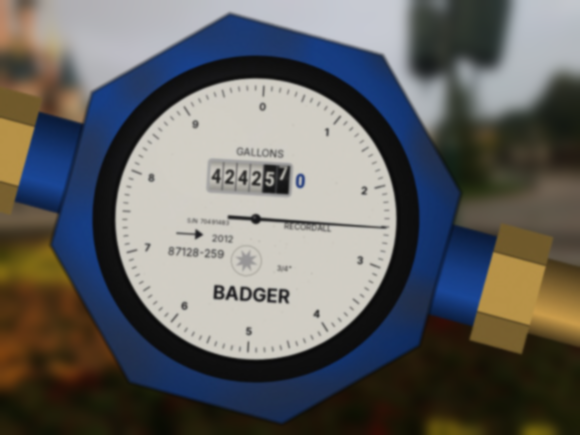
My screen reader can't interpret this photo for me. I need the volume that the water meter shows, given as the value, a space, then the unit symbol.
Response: 4242572.5 gal
